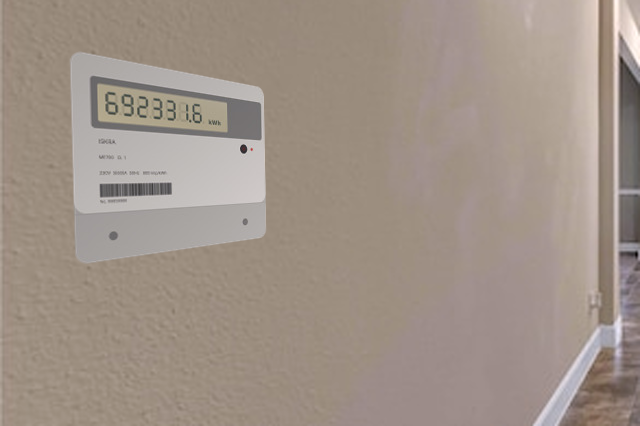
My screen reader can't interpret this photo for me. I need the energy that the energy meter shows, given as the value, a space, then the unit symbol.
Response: 692331.6 kWh
